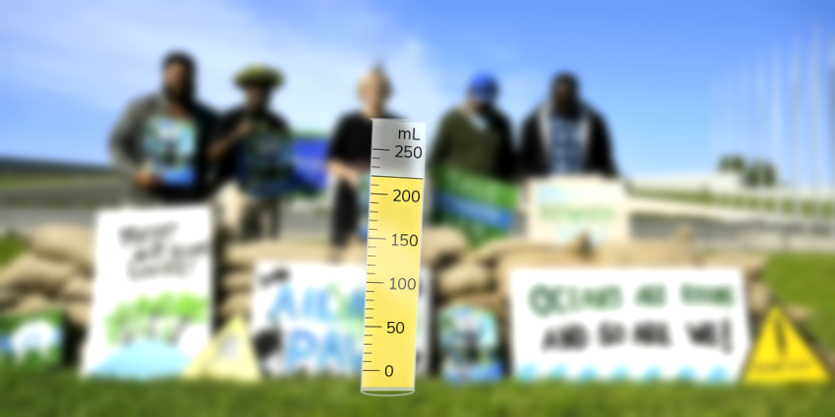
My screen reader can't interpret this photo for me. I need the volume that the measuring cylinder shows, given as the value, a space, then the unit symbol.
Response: 220 mL
